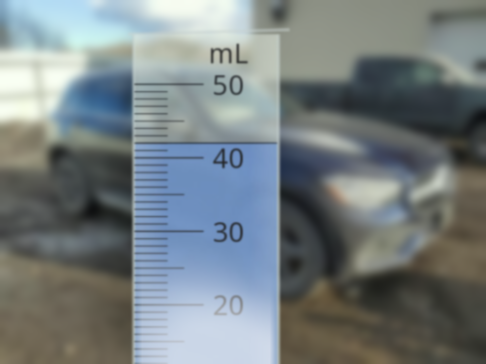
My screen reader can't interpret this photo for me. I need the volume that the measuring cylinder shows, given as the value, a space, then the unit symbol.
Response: 42 mL
